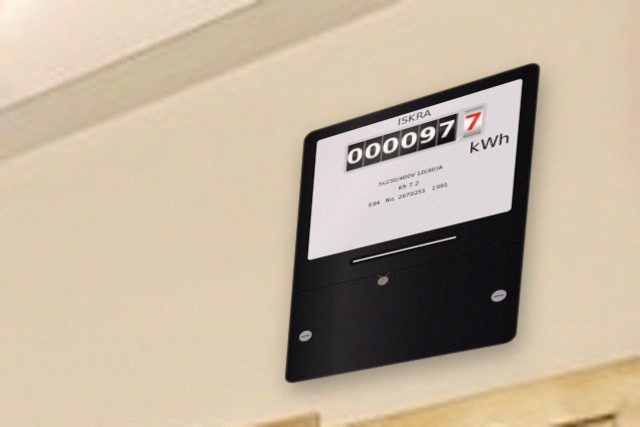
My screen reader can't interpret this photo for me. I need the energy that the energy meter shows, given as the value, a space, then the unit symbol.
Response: 97.7 kWh
